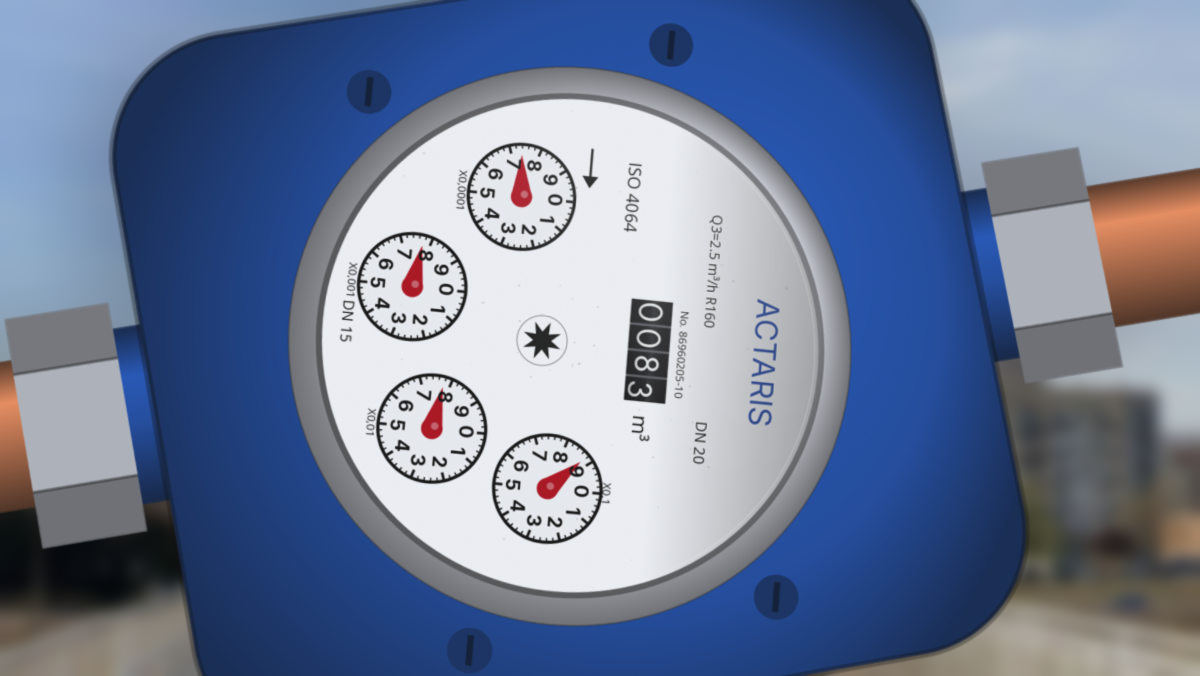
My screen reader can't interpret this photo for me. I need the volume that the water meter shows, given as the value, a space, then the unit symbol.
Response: 82.8777 m³
